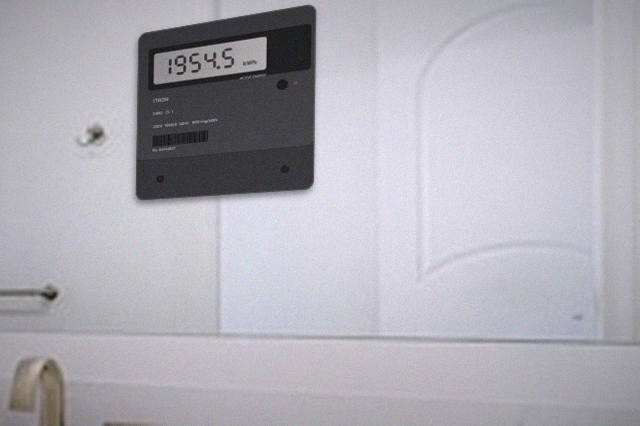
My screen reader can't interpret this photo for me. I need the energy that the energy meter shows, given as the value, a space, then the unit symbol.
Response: 1954.5 kWh
